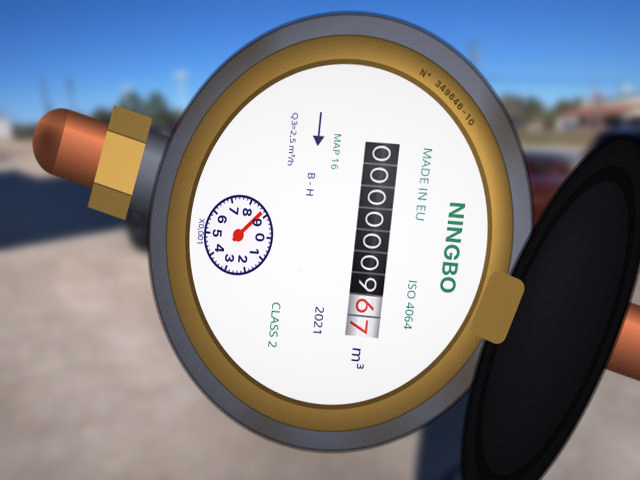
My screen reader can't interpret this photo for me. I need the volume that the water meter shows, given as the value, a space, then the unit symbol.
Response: 9.668 m³
